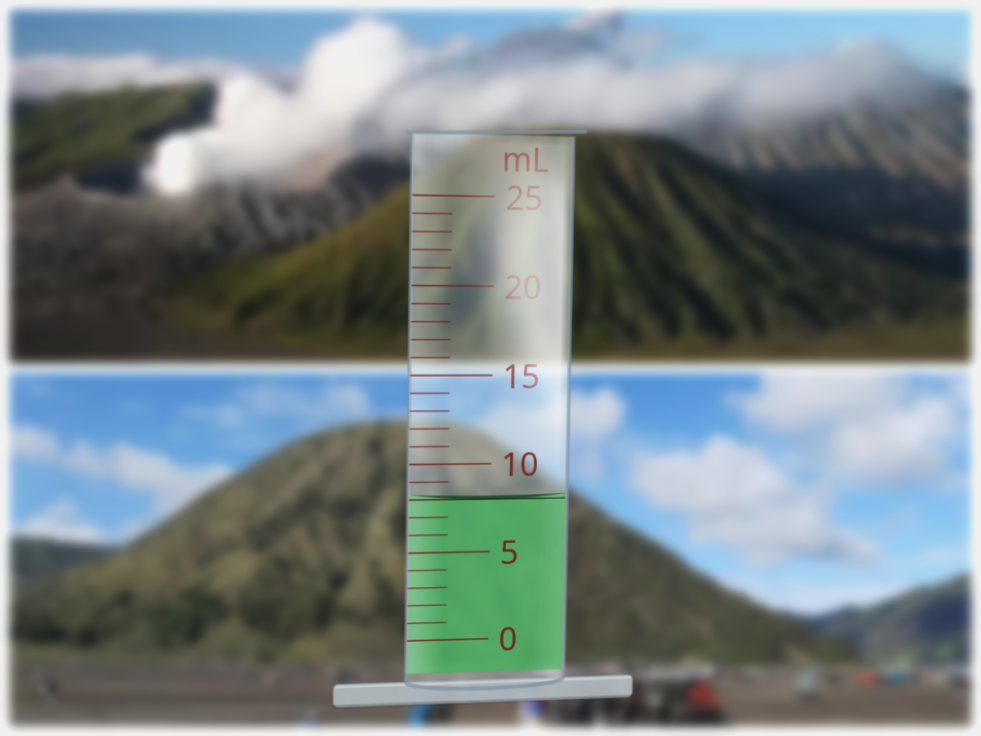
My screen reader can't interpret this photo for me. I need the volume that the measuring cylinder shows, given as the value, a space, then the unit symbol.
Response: 8 mL
